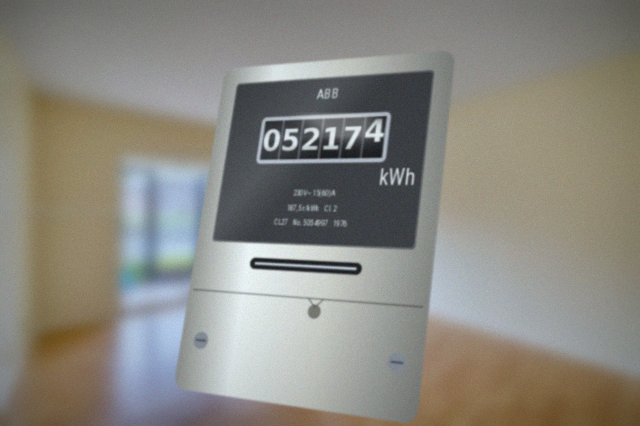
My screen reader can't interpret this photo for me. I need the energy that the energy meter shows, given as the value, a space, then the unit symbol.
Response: 52174 kWh
